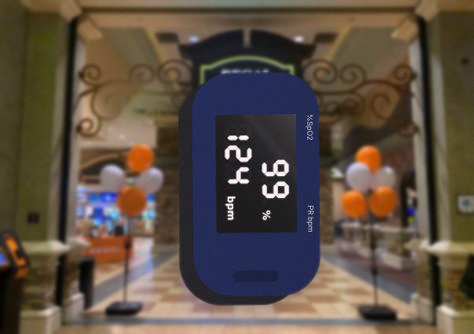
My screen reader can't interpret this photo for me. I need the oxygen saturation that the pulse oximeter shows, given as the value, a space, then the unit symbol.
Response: 99 %
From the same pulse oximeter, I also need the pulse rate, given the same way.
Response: 124 bpm
